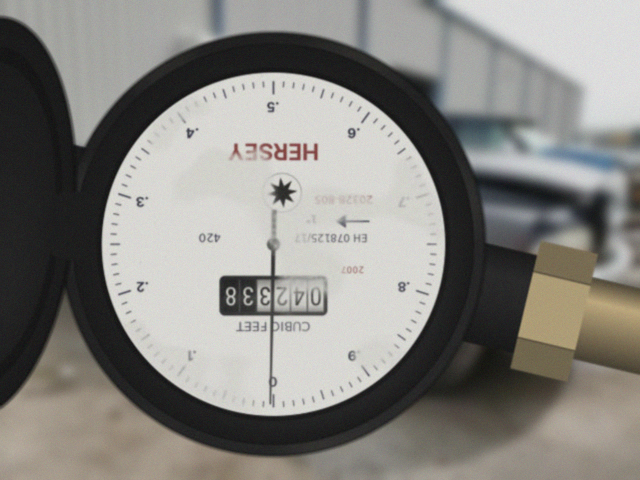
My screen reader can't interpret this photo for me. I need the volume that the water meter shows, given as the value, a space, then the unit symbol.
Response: 42338.00 ft³
